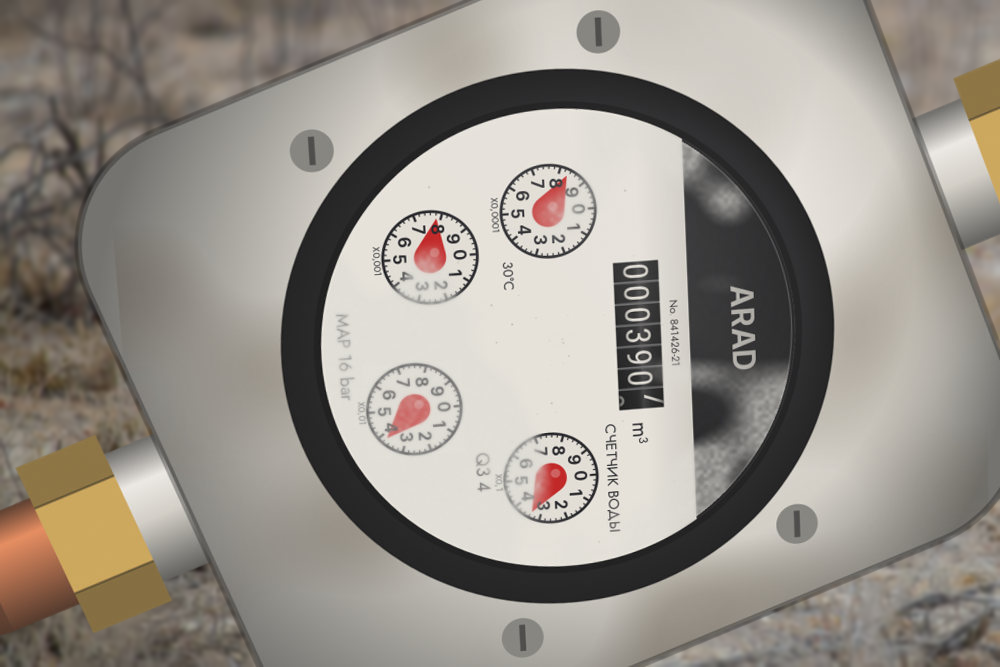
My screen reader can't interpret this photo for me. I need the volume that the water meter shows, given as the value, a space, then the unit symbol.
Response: 3907.3378 m³
